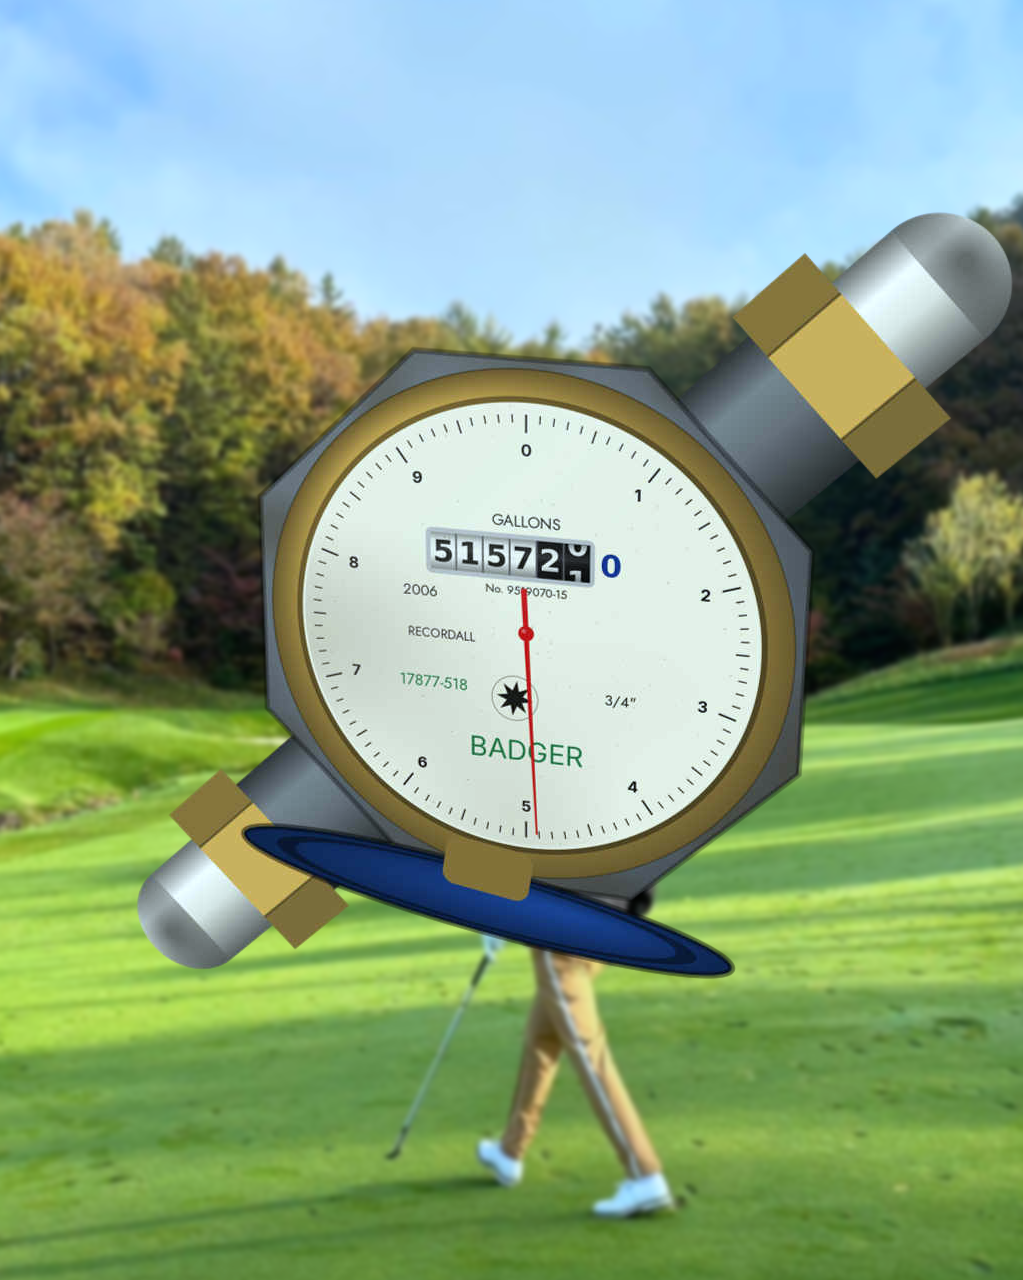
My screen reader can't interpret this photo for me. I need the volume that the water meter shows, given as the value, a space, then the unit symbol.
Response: 5157204.9 gal
